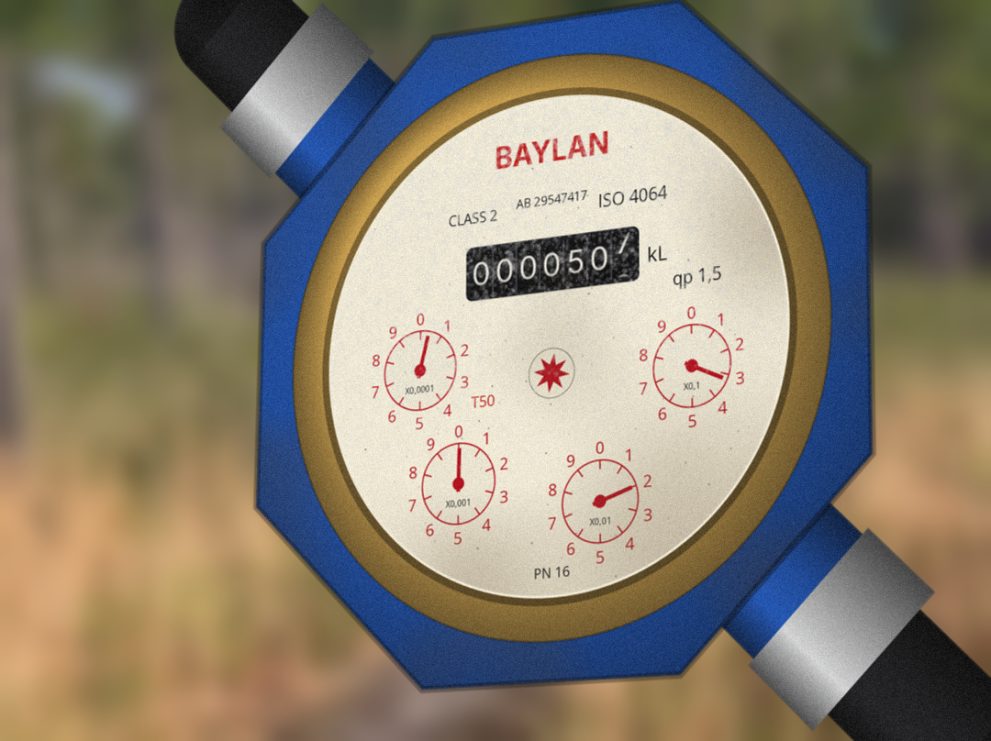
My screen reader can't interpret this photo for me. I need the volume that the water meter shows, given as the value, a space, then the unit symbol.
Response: 507.3200 kL
